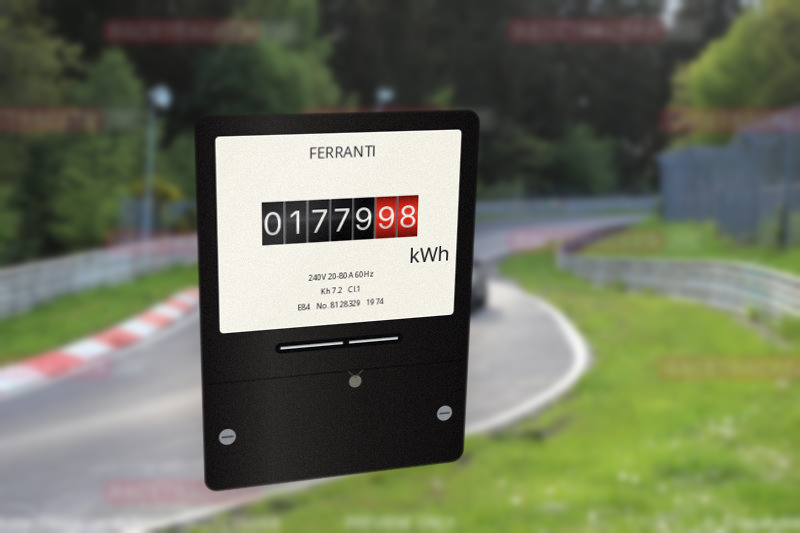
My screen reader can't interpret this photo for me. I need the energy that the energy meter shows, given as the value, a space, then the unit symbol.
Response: 1779.98 kWh
